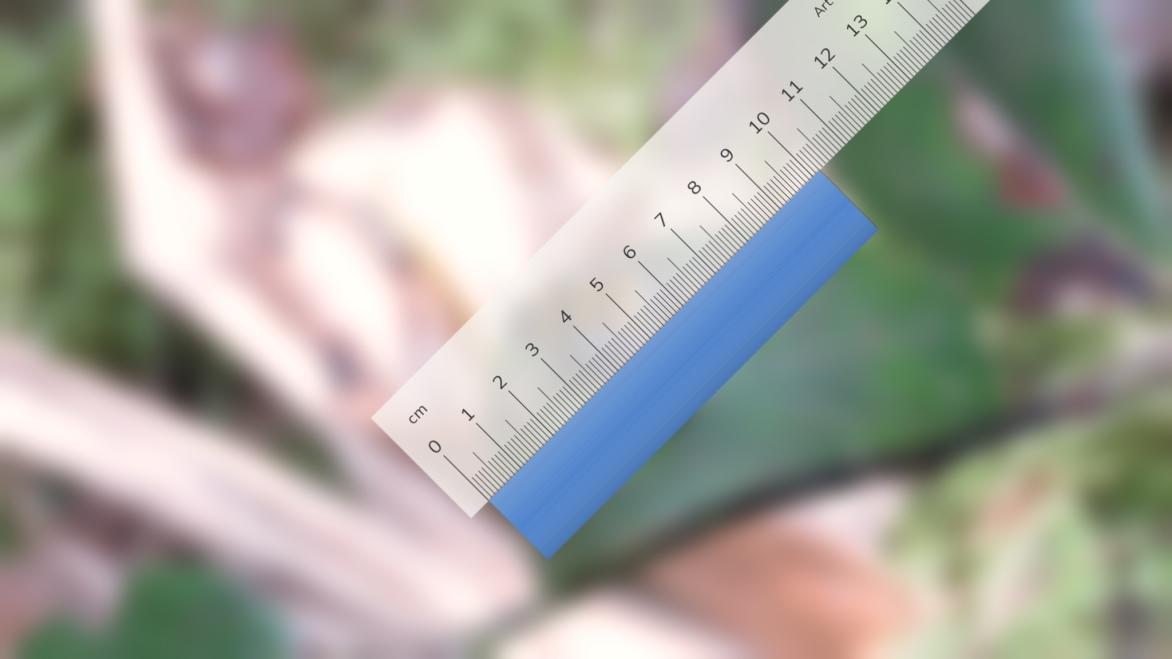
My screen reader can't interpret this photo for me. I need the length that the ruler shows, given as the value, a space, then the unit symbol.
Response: 10.2 cm
